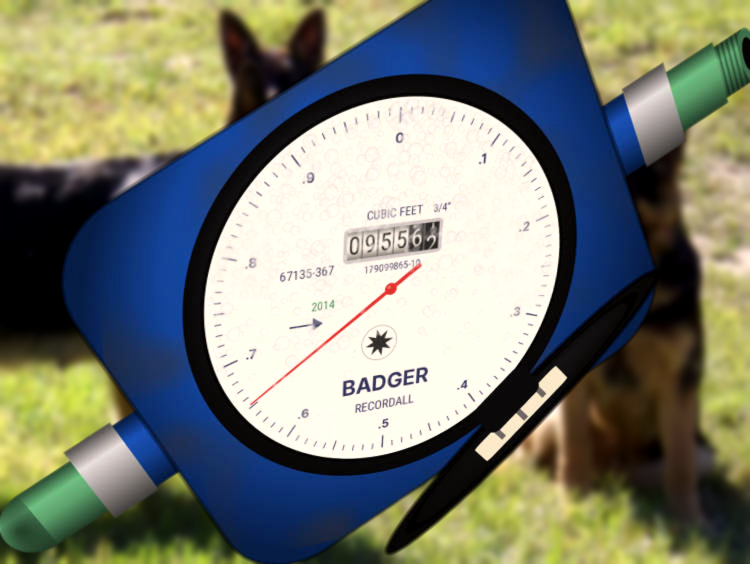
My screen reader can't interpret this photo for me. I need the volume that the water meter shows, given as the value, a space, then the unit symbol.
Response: 95561.65 ft³
